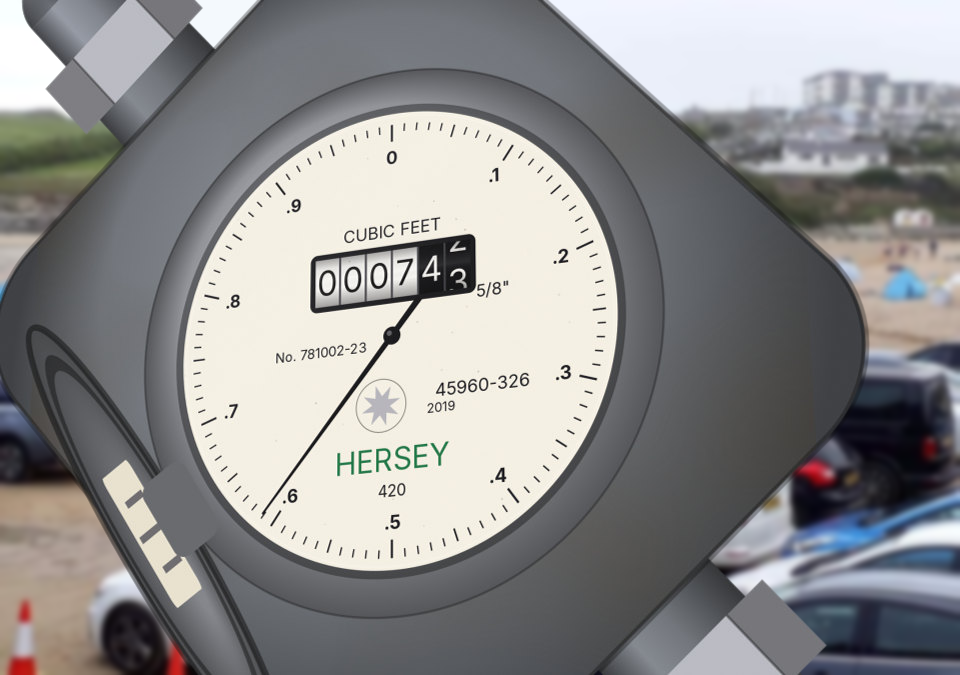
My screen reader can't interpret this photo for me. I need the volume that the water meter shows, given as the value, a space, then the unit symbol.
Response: 742.61 ft³
